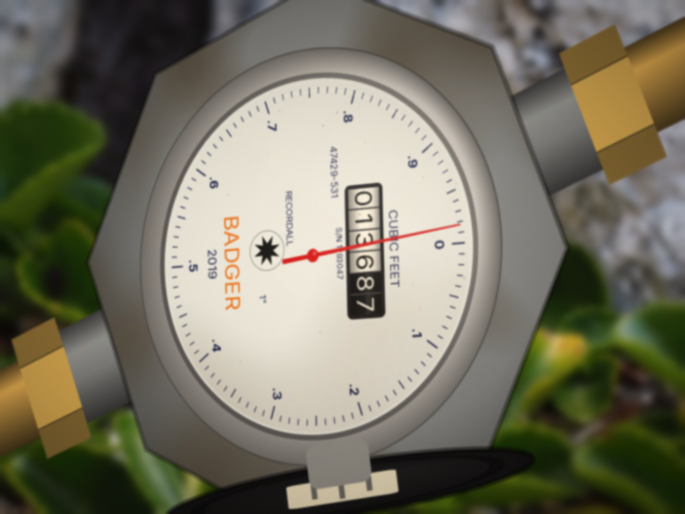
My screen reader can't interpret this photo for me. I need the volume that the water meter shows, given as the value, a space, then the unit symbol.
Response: 13686.98 ft³
